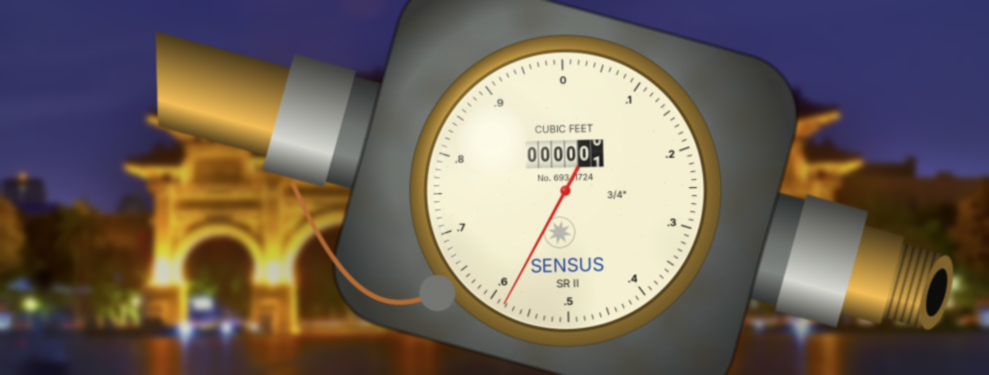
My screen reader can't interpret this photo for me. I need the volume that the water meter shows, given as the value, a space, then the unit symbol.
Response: 0.58 ft³
